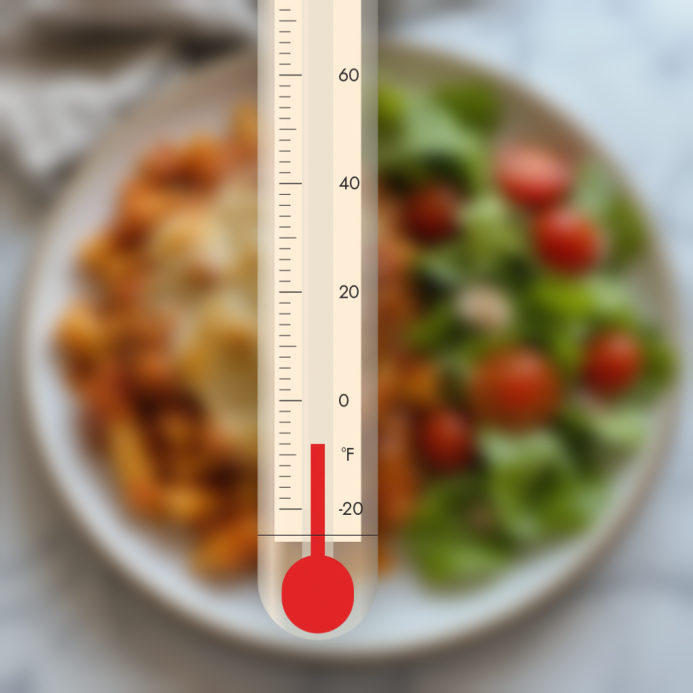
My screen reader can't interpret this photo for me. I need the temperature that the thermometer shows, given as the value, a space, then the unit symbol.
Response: -8 °F
